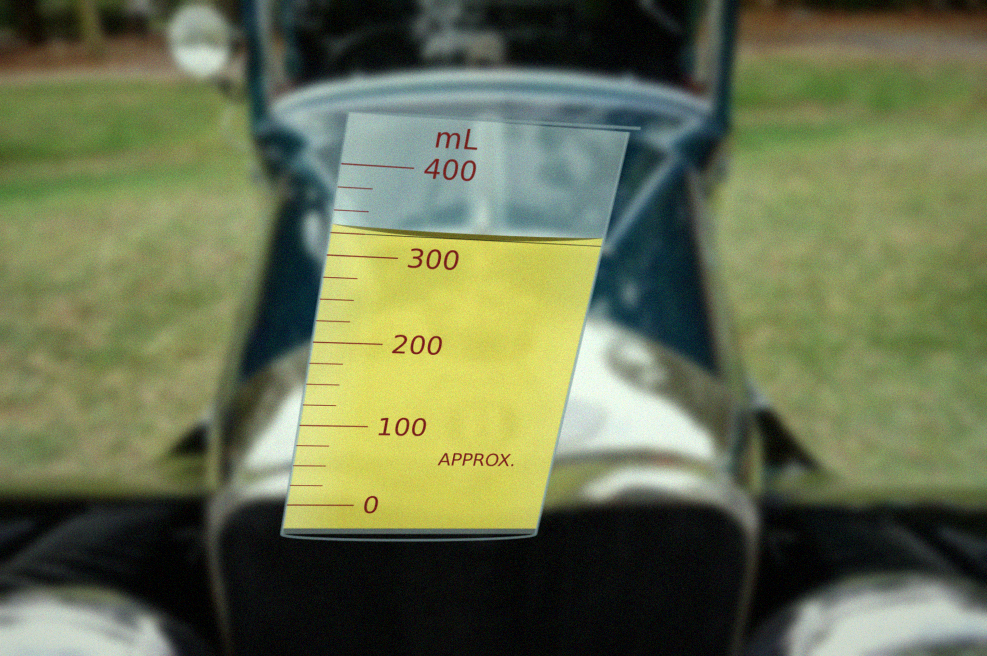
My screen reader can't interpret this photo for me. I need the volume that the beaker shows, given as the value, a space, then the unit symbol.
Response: 325 mL
